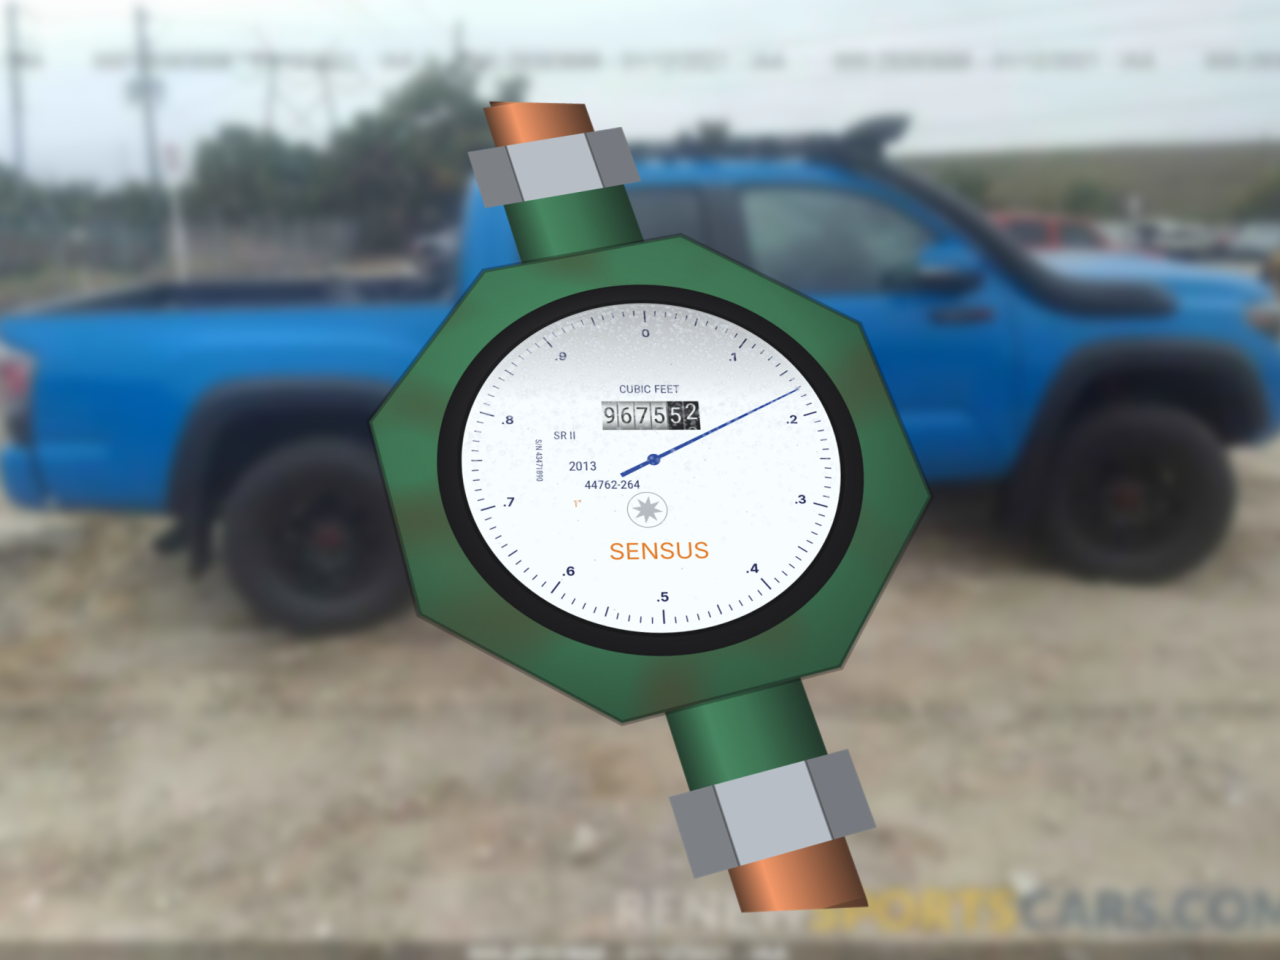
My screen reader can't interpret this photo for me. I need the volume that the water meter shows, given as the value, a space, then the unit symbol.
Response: 967552.17 ft³
